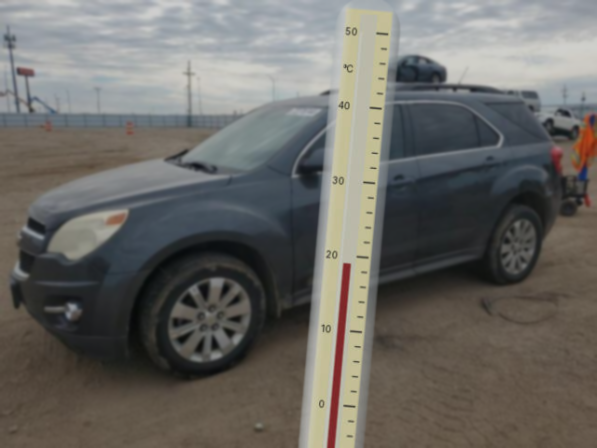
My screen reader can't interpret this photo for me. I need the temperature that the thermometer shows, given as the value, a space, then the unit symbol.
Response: 19 °C
